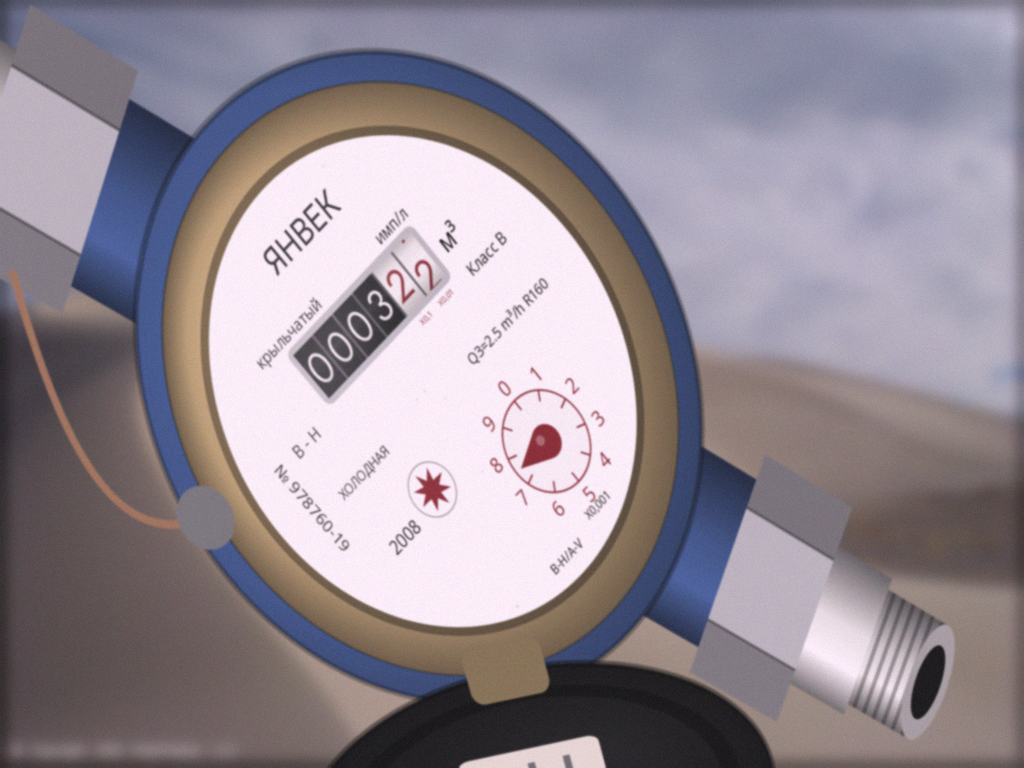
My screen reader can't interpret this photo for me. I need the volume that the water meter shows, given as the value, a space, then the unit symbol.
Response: 3.217 m³
